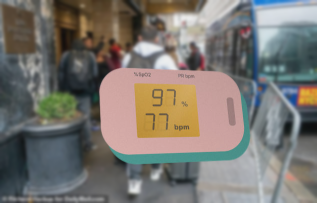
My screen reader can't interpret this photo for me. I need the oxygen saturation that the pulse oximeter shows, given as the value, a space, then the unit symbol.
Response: 97 %
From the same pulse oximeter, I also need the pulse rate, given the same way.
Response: 77 bpm
